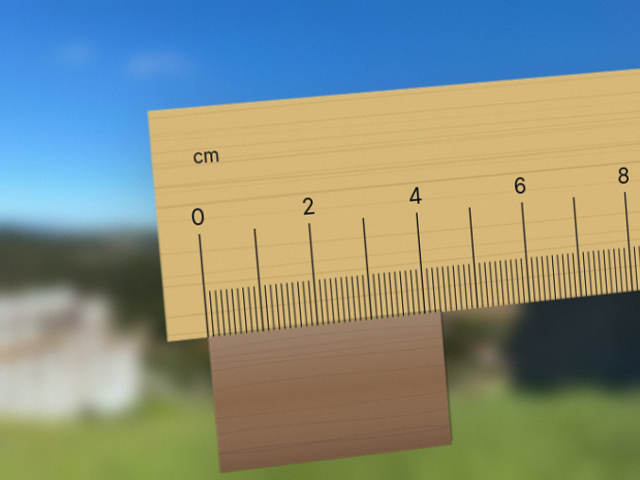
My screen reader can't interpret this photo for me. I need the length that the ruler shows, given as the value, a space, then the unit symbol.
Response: 4.3 cm
